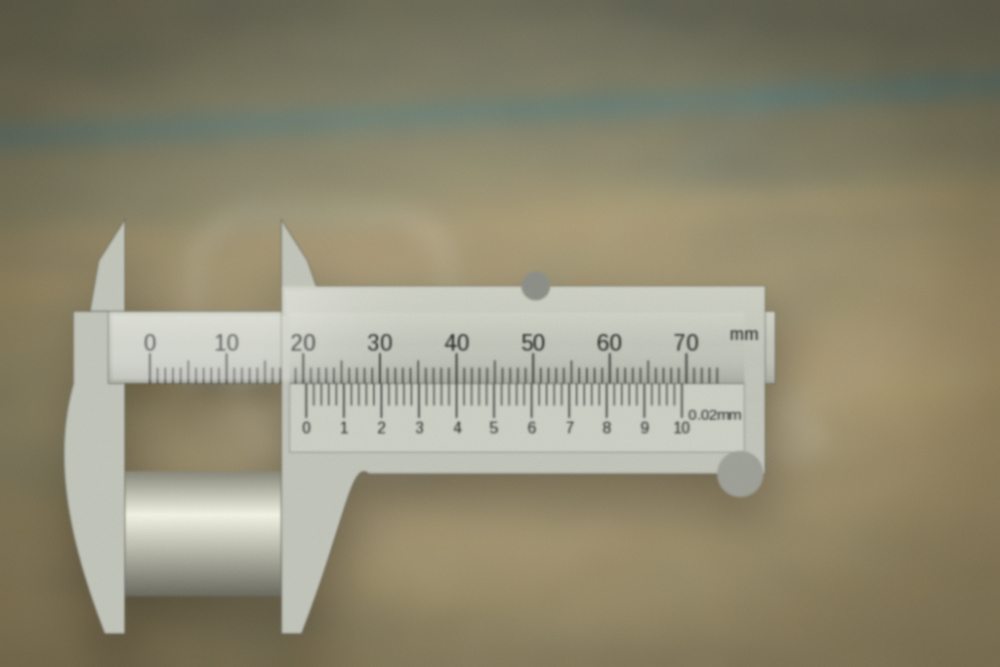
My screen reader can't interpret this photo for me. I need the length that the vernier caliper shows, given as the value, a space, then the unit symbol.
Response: 20.4 mm
